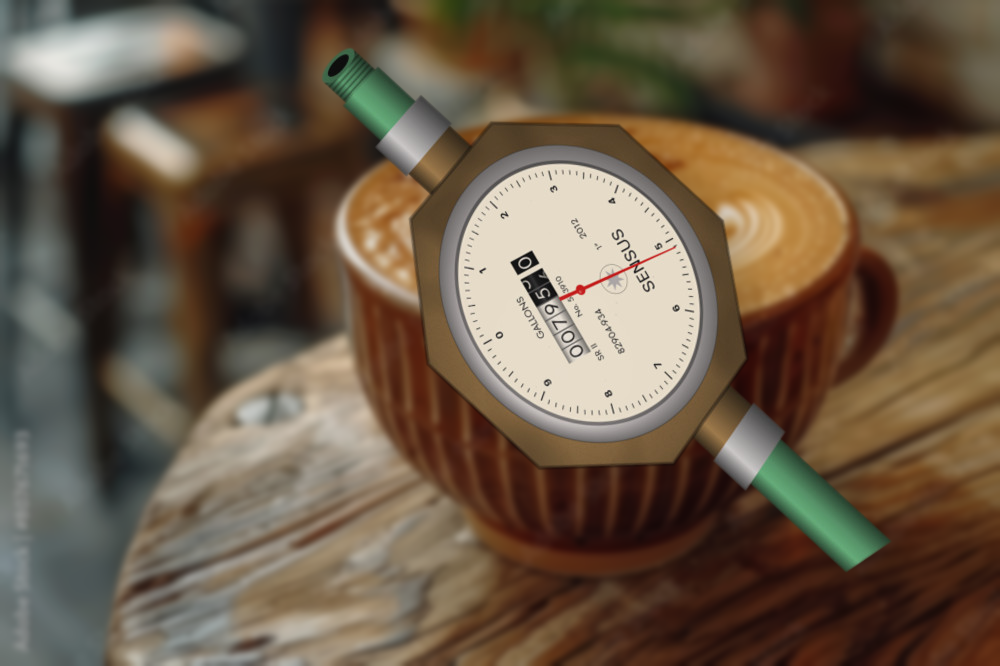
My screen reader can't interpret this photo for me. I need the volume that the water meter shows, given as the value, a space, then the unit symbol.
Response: 79555.1 gal
